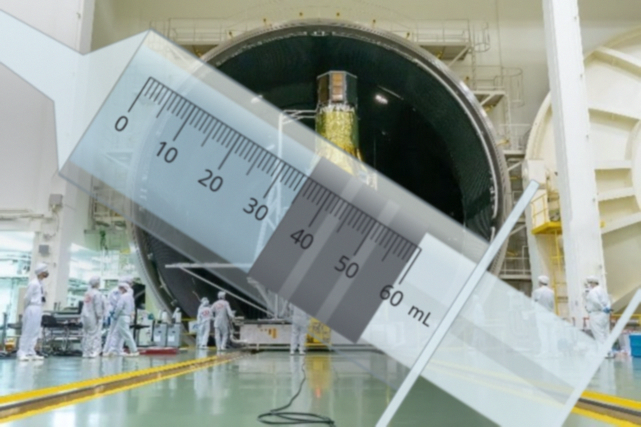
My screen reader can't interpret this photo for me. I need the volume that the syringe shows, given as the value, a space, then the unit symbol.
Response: 35 mL
